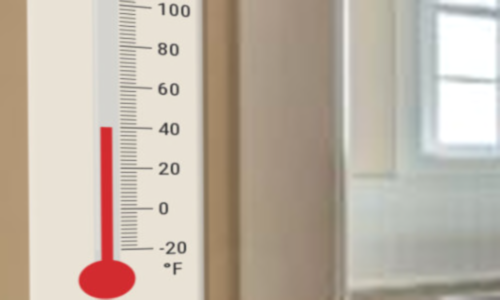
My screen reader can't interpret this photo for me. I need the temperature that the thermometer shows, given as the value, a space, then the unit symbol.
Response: 40 °F
